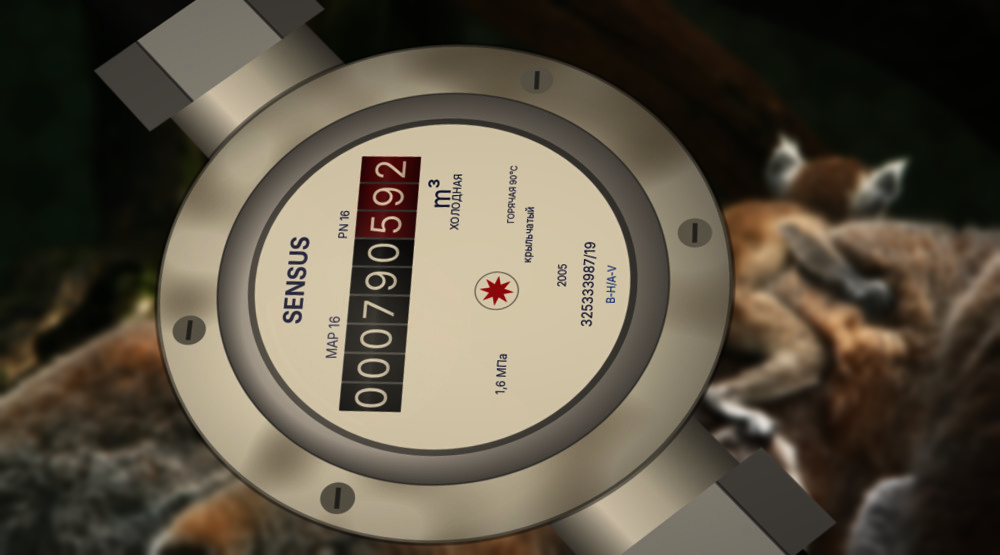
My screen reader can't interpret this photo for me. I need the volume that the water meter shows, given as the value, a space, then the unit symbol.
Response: 790.592 m³
